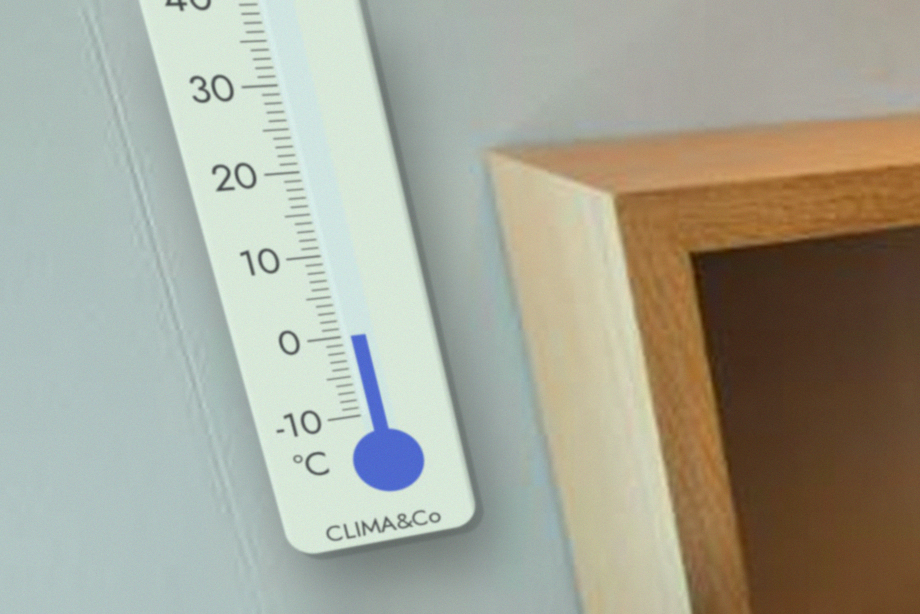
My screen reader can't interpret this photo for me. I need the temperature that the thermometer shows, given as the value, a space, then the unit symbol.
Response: 0 °C
